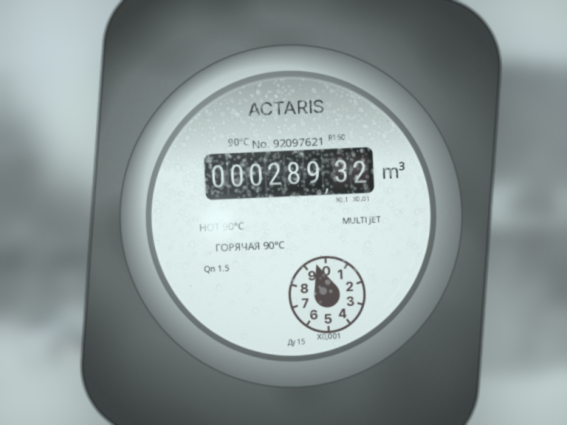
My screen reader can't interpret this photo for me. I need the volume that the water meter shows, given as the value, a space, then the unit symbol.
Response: 289.319 m³
